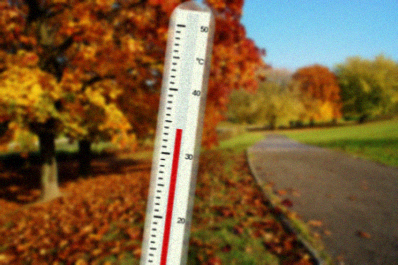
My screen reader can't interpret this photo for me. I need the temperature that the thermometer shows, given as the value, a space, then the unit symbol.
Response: 34 °C
